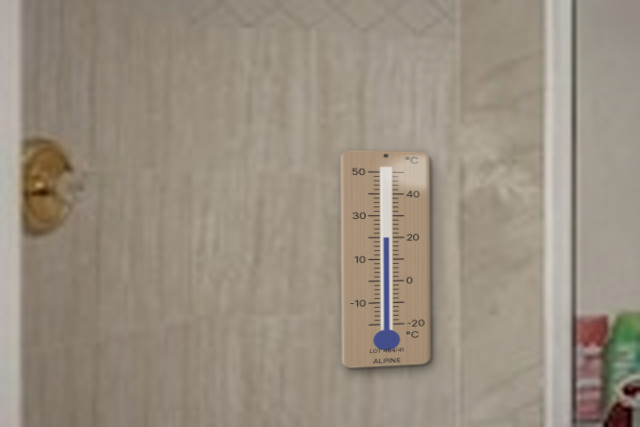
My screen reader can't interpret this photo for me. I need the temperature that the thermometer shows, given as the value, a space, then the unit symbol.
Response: 20 °C
